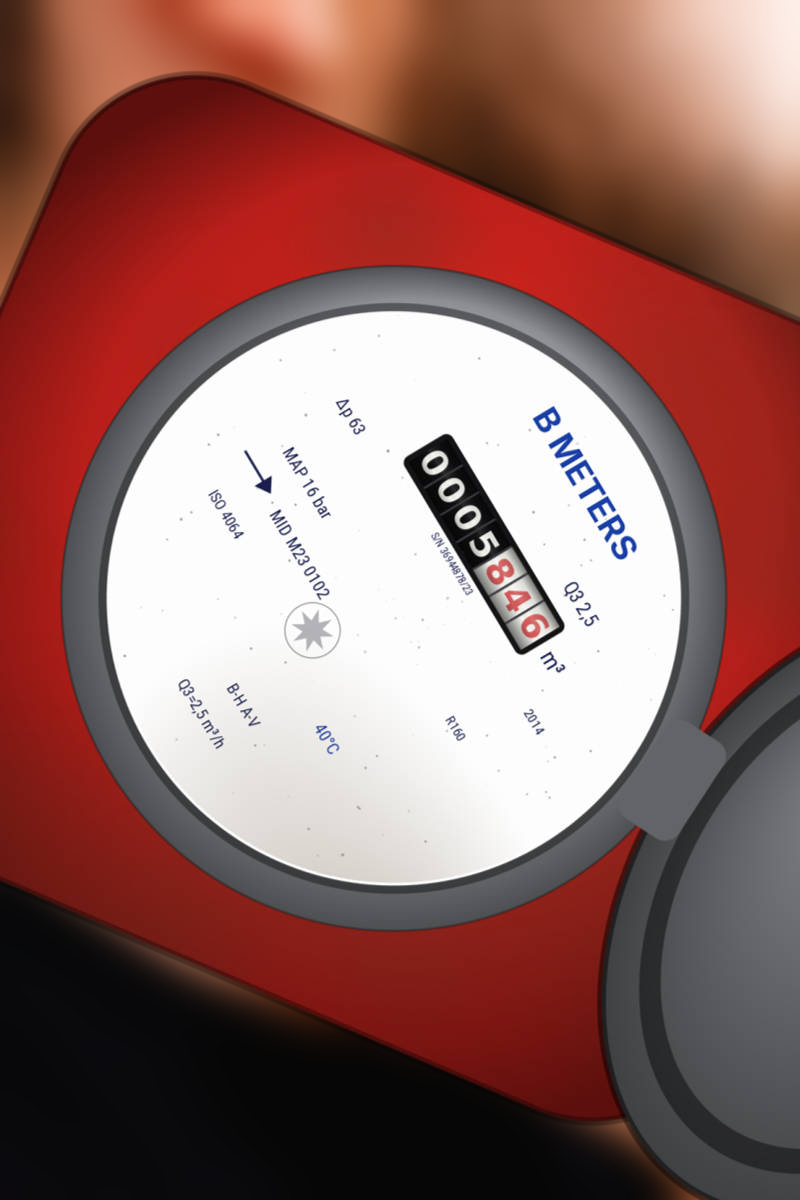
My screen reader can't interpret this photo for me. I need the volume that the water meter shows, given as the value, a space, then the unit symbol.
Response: 5.846 m³
